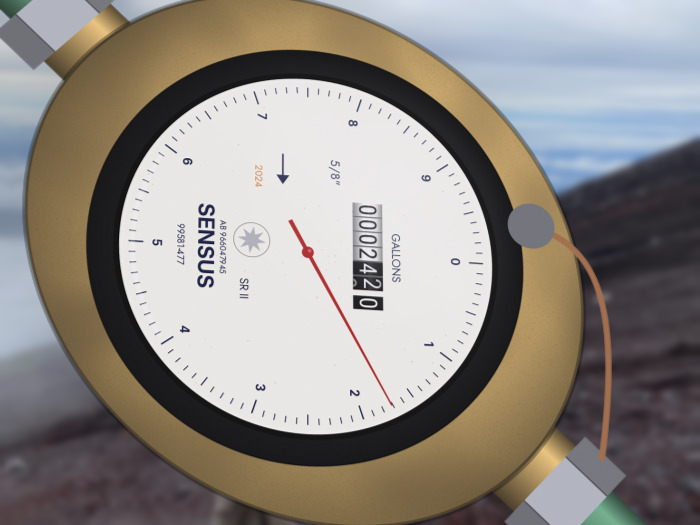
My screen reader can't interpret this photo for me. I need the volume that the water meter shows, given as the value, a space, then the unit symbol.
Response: 2421.7 gal
